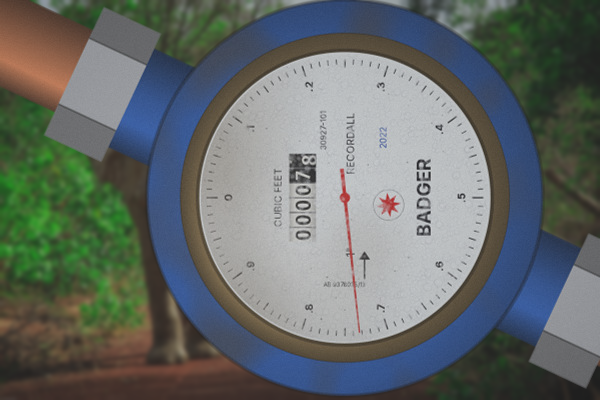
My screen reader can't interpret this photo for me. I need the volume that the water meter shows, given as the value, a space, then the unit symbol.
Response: 77.73 ft³
